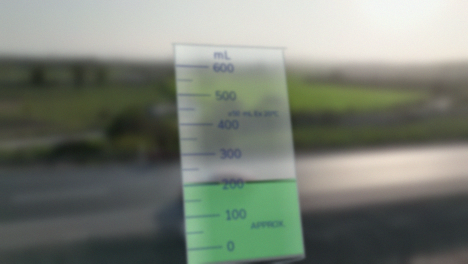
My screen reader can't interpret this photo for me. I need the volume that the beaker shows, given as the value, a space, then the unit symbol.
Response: 200 mL
